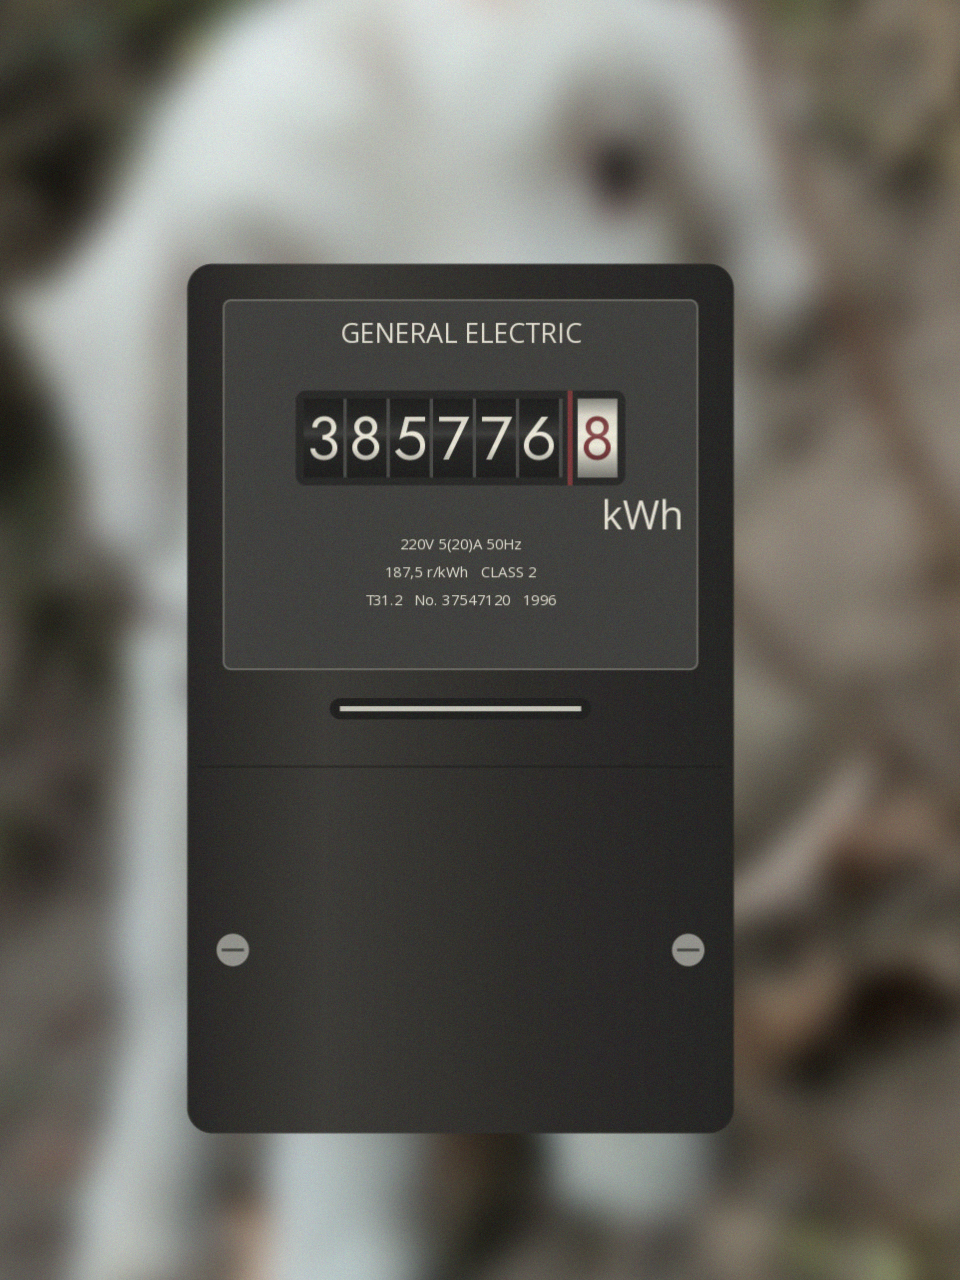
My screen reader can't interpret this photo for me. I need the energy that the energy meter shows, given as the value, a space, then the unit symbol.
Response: 385776.8 kWh
